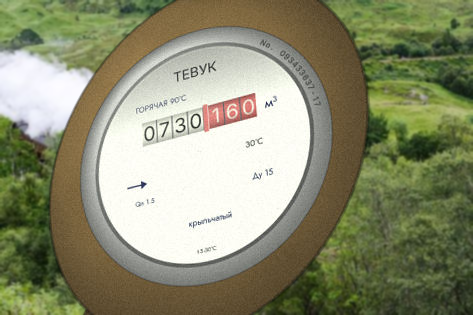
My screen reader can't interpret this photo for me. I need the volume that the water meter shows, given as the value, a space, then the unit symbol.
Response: 730.160 m³
